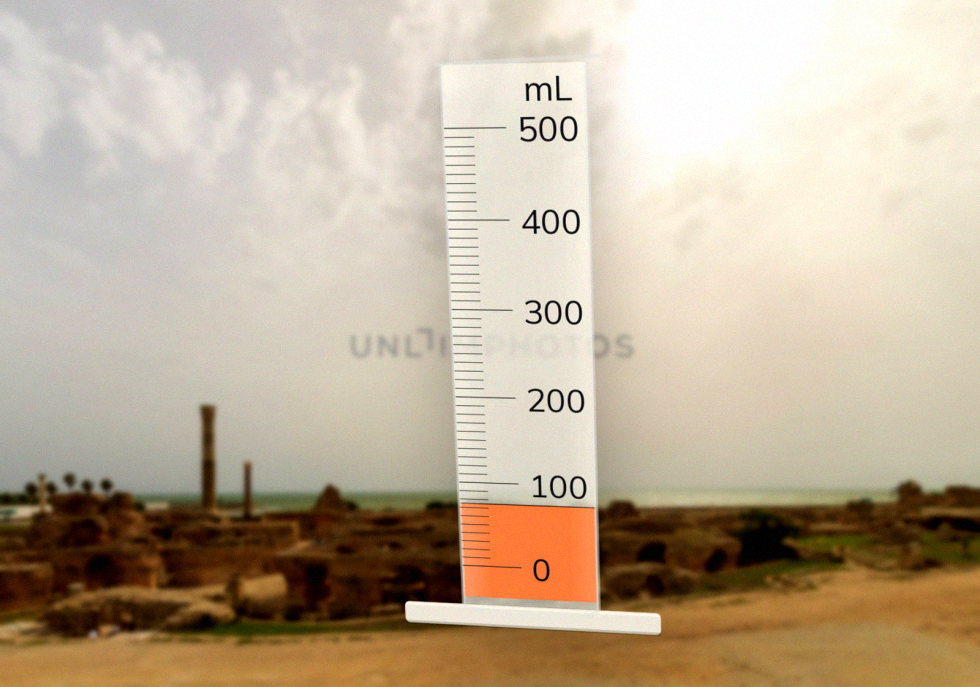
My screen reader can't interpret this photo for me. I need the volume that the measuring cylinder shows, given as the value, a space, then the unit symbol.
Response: 75 mL
